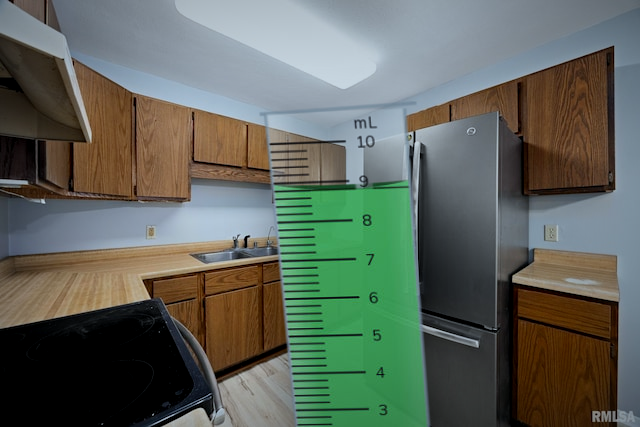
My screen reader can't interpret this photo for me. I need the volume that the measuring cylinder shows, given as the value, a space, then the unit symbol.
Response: 8.8 mL
